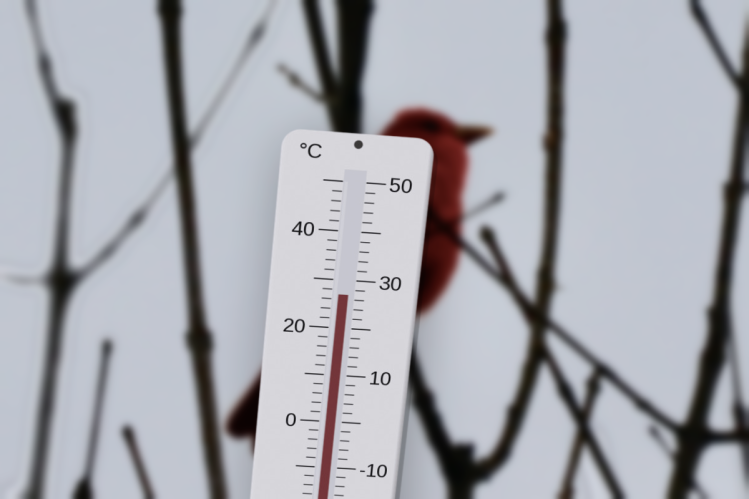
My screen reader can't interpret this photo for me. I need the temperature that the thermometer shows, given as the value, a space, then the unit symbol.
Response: 27 °C
